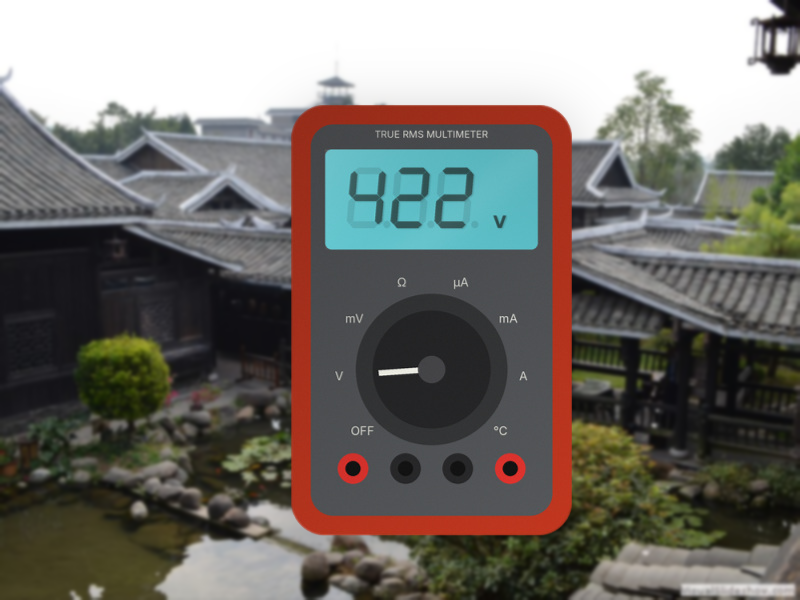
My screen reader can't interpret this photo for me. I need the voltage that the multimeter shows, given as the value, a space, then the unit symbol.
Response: 422 V
